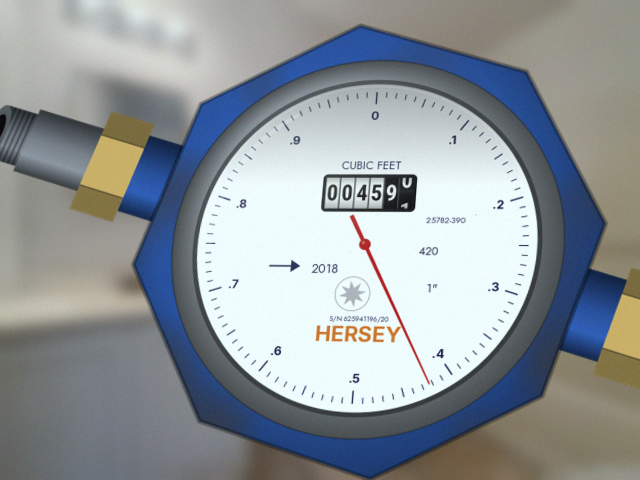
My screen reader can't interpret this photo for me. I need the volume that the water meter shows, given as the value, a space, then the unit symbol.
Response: 4590.42 ft³
